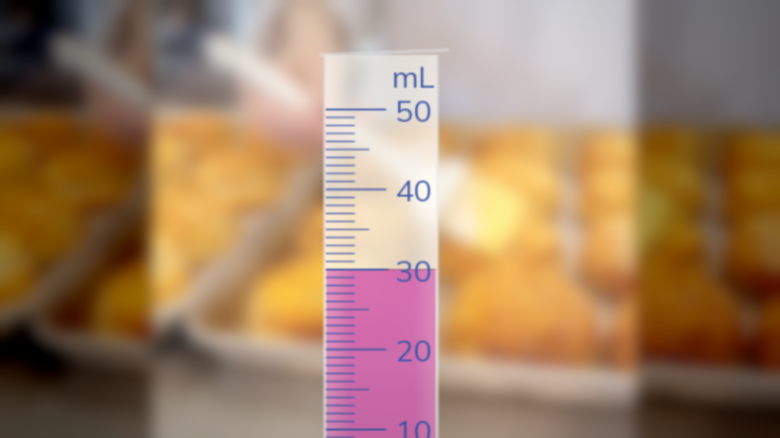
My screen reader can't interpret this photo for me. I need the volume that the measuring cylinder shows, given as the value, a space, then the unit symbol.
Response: 30 mL
